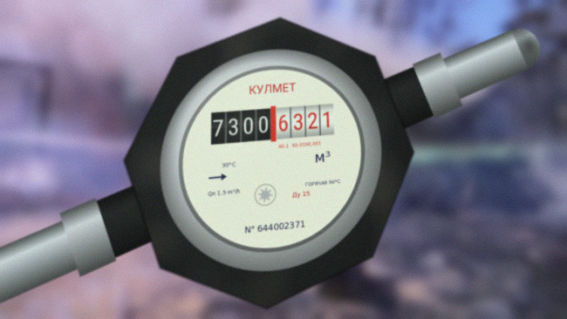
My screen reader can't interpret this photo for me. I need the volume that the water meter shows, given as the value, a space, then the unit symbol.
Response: 7300.6321 m³
